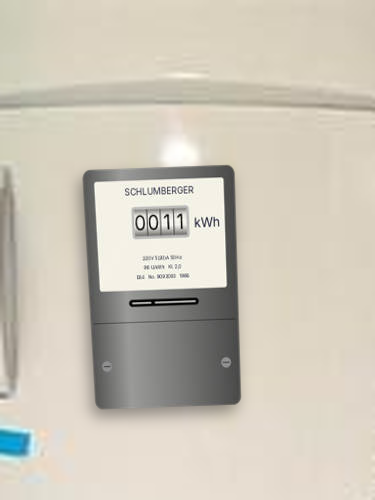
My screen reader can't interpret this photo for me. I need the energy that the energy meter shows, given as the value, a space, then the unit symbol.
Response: 11 kWh
